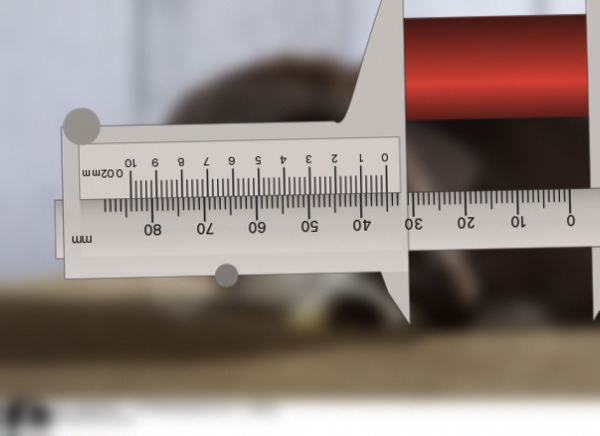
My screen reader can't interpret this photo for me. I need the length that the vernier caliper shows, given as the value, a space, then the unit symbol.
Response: 35.0 mm
